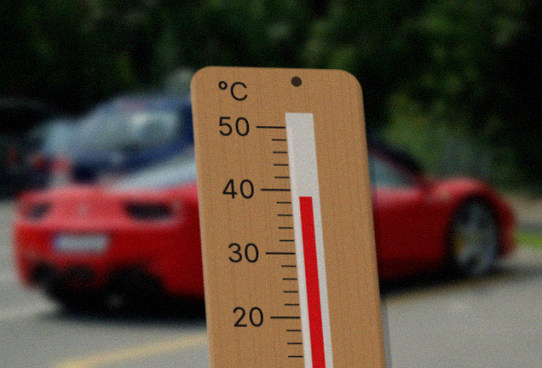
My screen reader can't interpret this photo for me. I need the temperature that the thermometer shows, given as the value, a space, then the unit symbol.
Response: 39 °C
